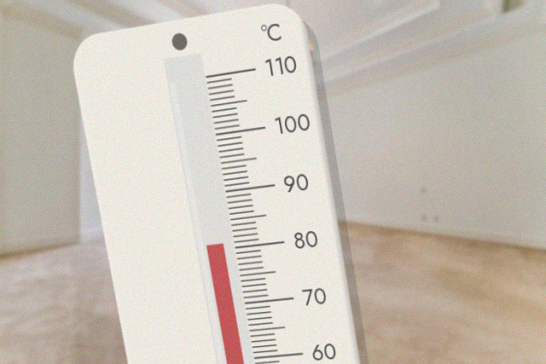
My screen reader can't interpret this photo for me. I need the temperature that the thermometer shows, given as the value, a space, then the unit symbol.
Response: 81 °C
